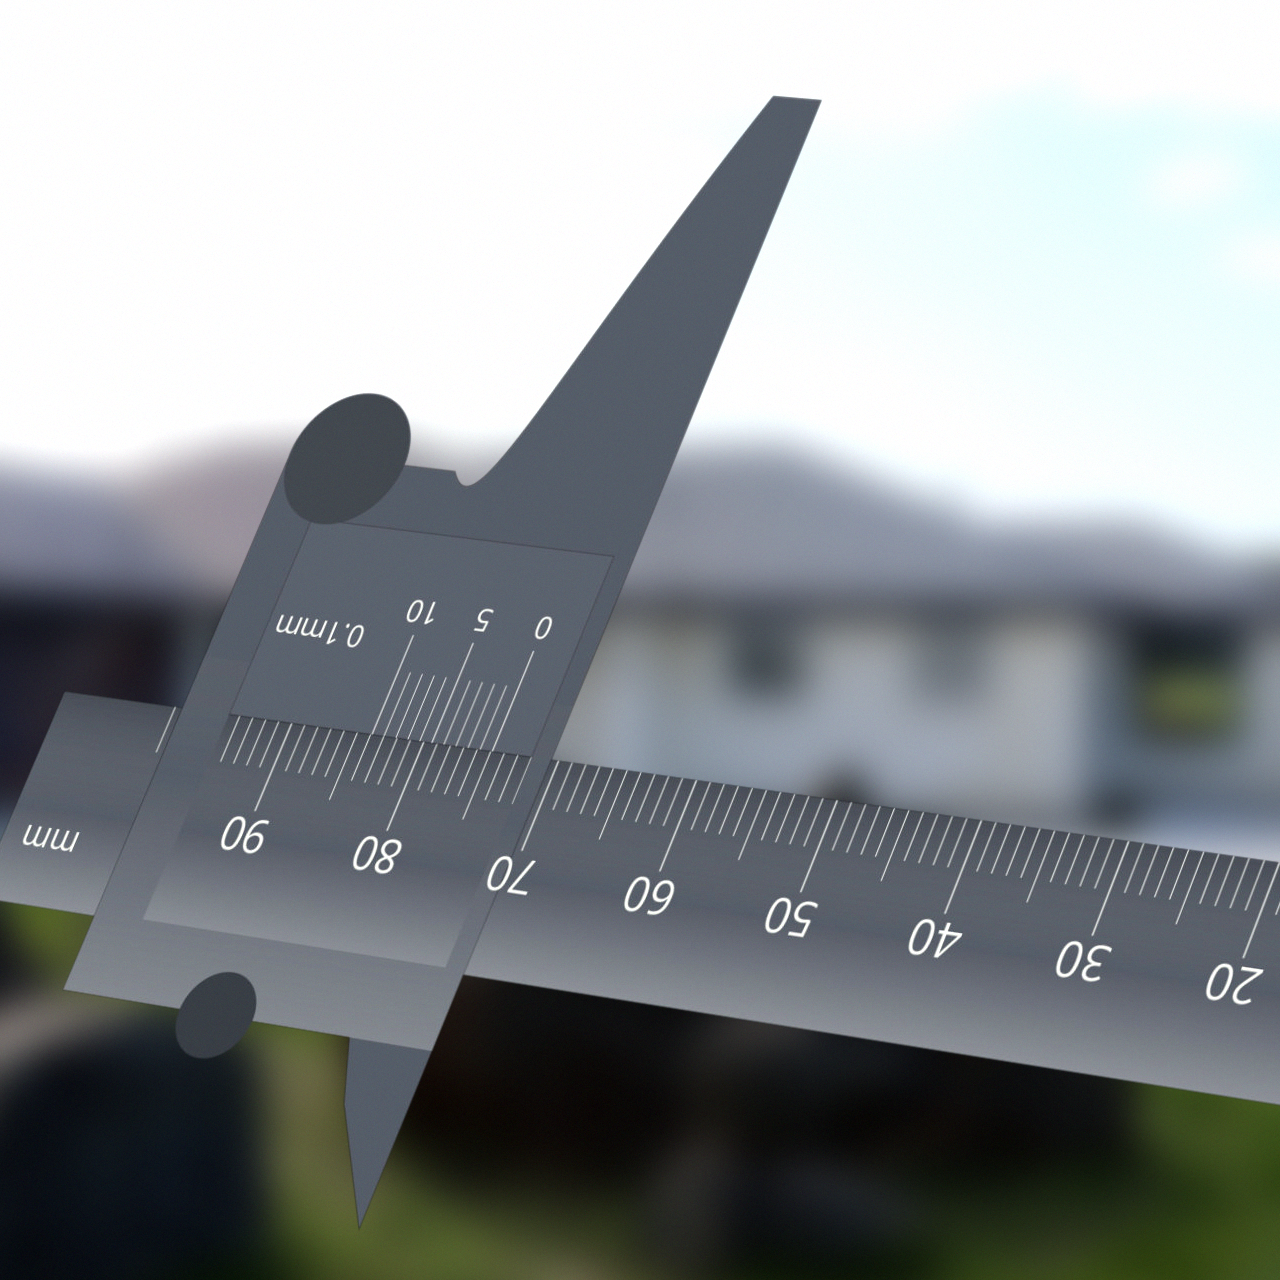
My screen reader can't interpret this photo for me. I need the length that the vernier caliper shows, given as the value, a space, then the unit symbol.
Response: 74.9 mm
